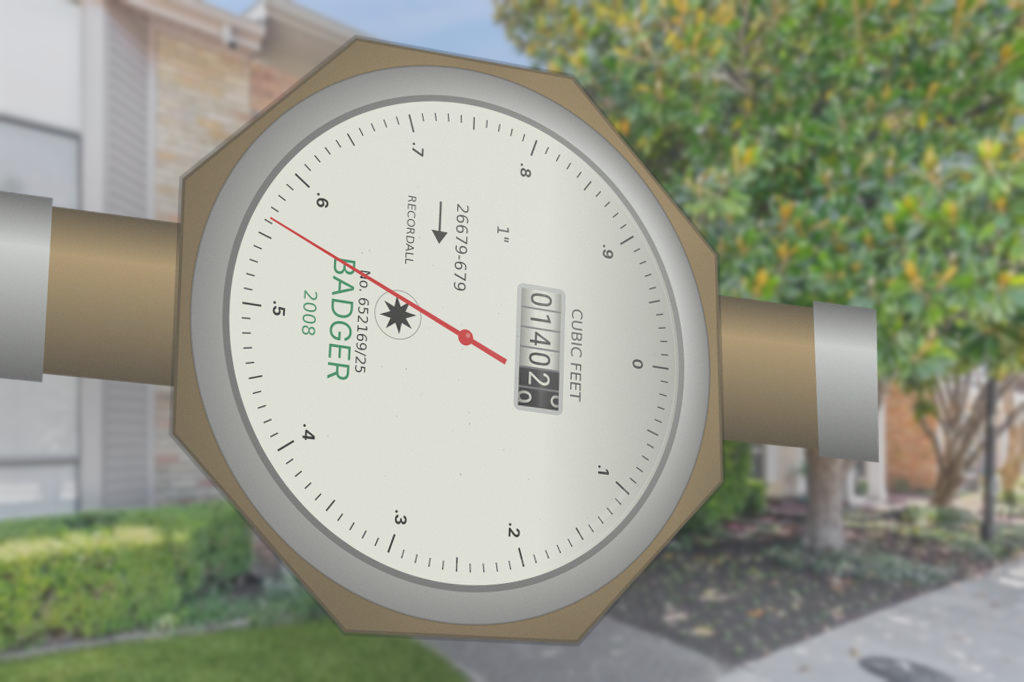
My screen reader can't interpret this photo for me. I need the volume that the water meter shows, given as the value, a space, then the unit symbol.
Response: 14028.56 ft³
